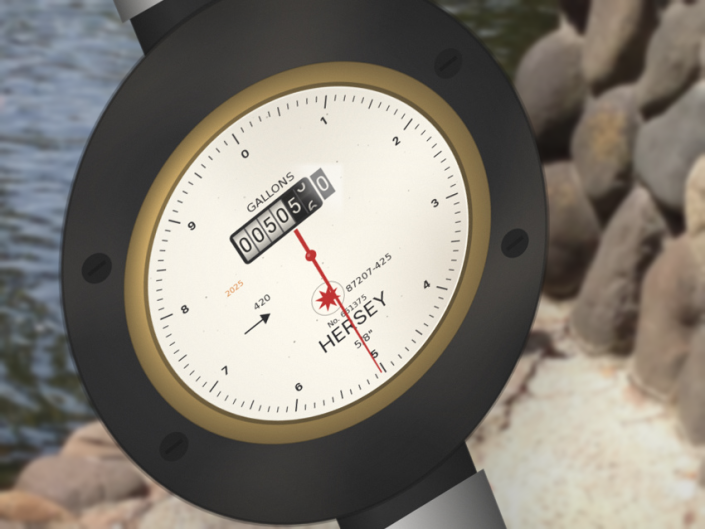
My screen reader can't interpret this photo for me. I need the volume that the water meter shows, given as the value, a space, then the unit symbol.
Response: 50555.0 gal
